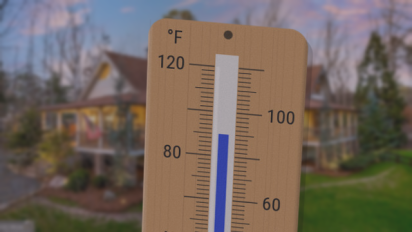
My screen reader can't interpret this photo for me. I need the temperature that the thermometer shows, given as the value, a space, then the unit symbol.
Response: 90 °F
